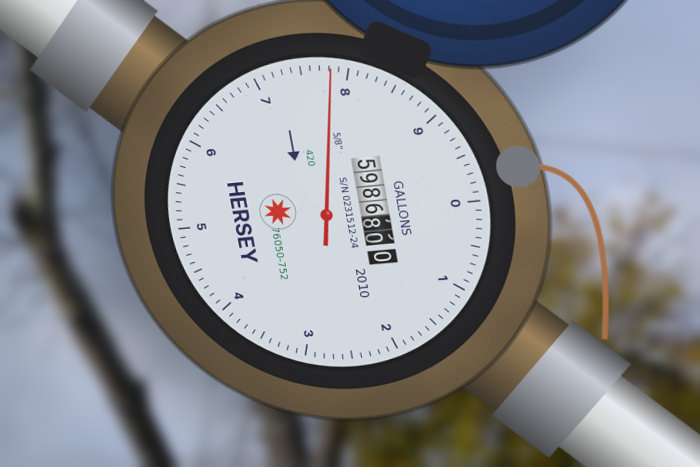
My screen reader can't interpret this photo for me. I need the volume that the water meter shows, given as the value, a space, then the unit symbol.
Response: 5986797.8 gal
